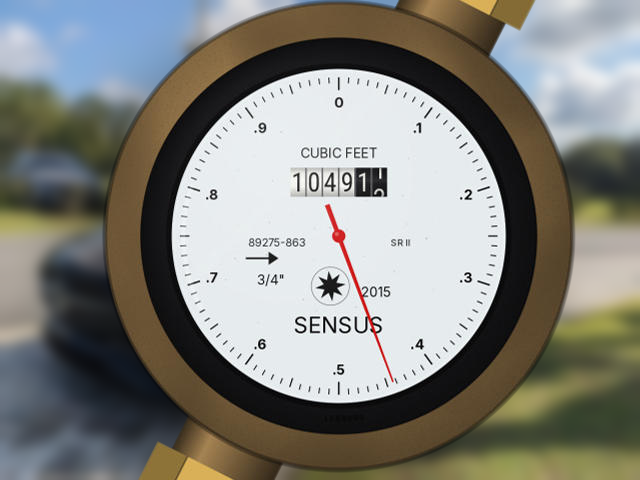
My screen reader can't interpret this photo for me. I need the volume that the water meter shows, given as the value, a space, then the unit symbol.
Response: 104911.44 ft³
